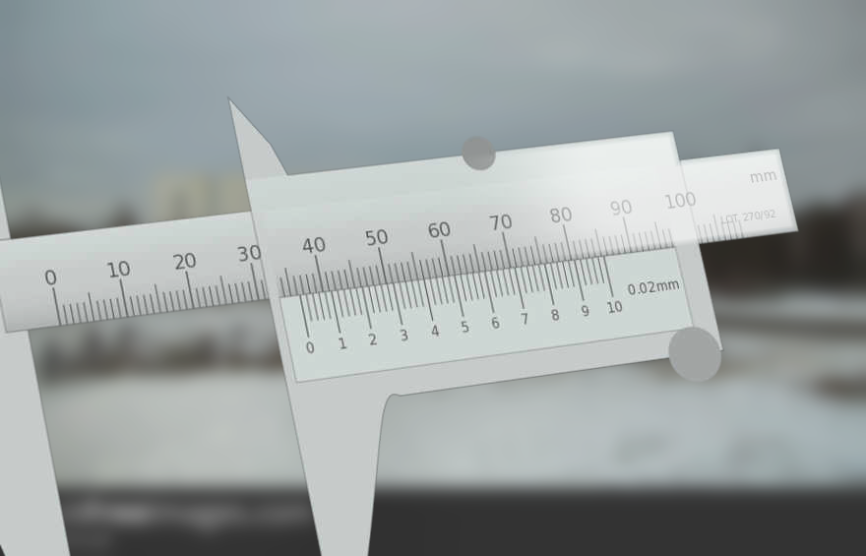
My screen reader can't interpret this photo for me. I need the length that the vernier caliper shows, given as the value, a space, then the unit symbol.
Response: 36.4 mm
